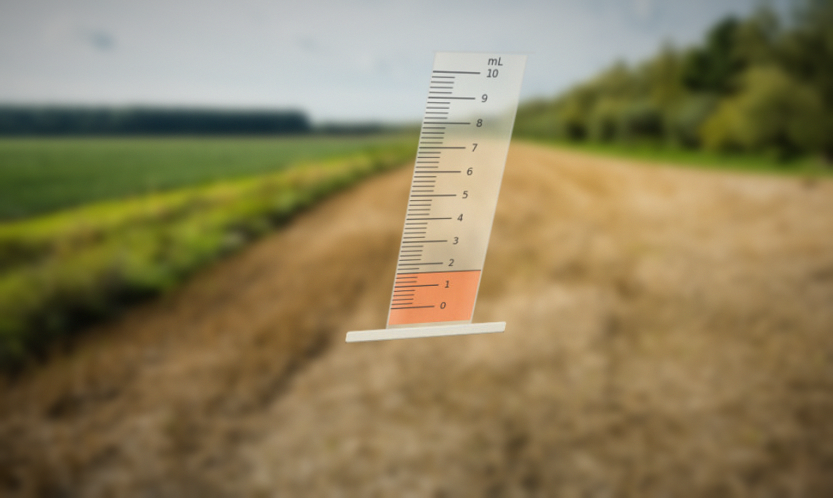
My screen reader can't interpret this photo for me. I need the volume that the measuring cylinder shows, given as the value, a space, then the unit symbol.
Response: 1.6 mL
